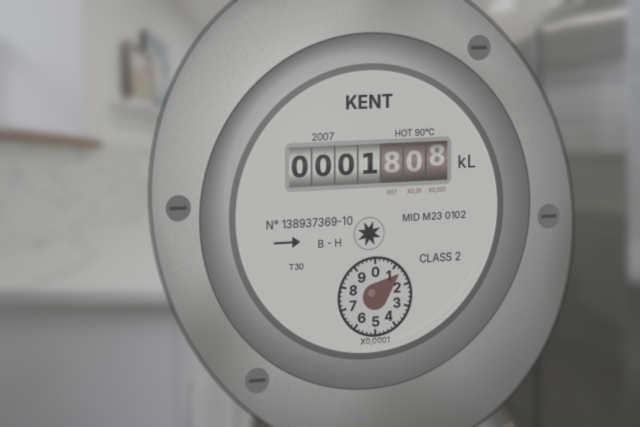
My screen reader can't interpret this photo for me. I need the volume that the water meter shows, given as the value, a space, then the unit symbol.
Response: 1.8081 kL
